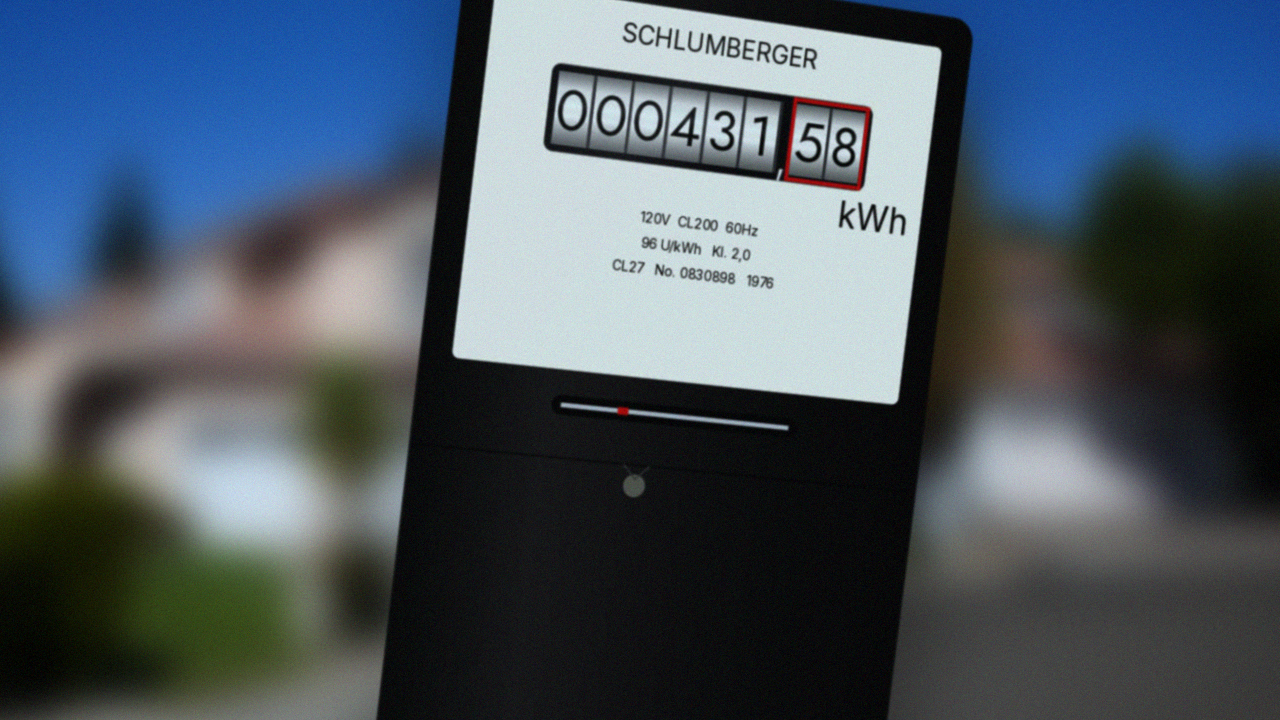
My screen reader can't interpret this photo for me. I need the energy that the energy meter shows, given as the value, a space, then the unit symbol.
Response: 431.58 kWh
